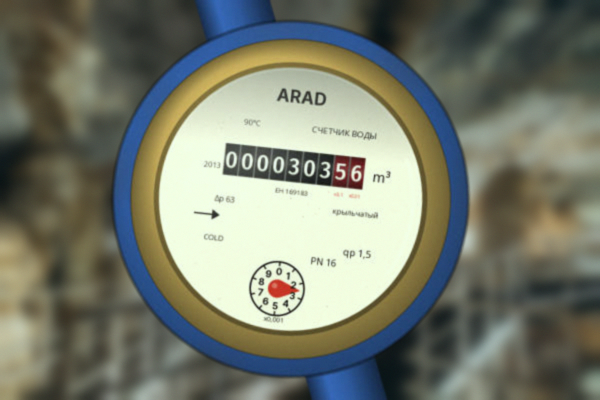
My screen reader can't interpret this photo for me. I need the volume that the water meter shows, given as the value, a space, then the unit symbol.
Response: 303.562 m³
